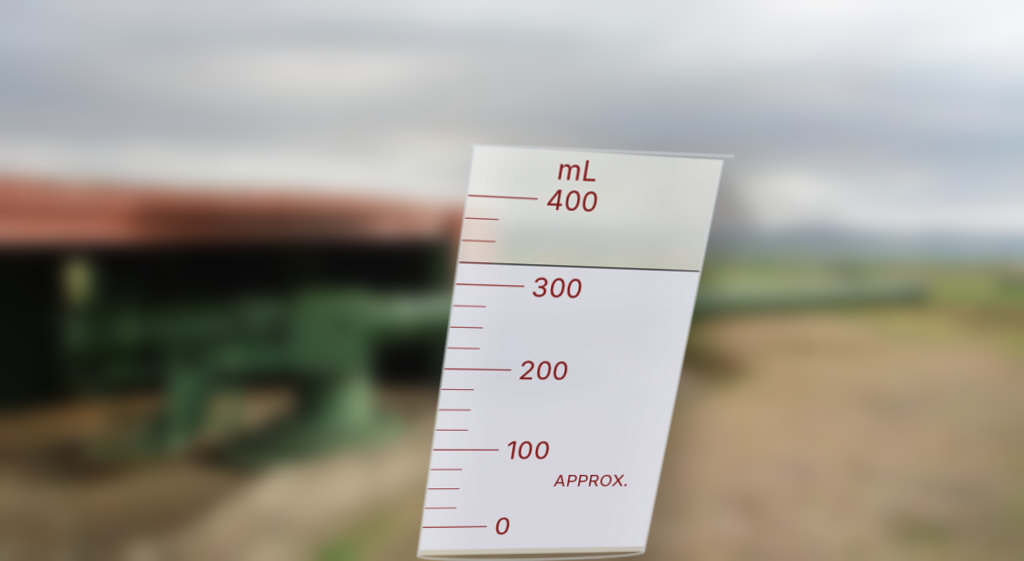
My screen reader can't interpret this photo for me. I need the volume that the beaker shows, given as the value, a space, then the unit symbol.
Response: 325 mL
